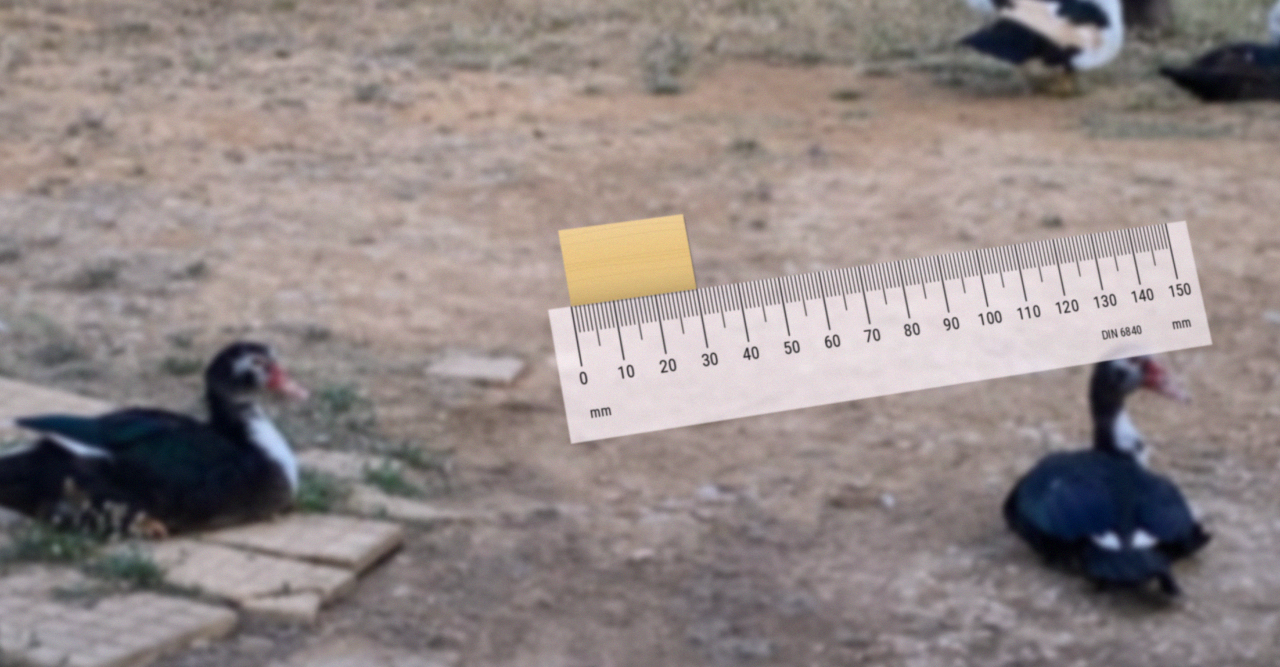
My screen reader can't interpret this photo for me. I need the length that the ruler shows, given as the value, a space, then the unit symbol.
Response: 30 mm
